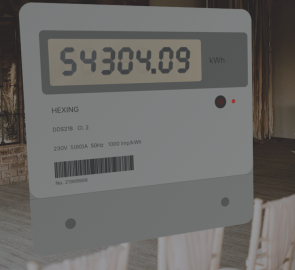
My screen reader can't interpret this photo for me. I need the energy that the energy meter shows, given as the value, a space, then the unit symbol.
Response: 54304.09 kWh
